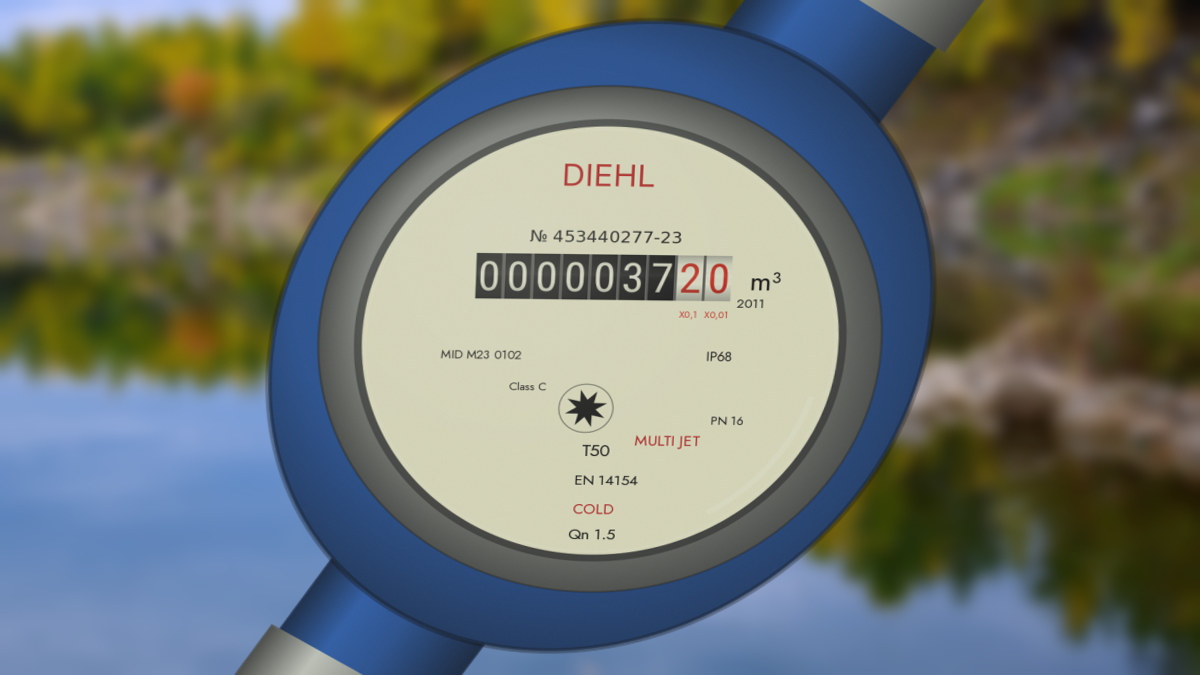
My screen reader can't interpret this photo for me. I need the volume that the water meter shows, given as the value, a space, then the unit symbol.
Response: 37.20 m³
